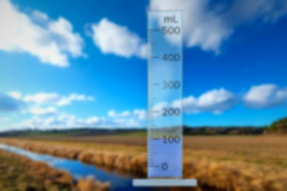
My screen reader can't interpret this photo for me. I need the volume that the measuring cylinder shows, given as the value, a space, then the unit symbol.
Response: 100 mL
